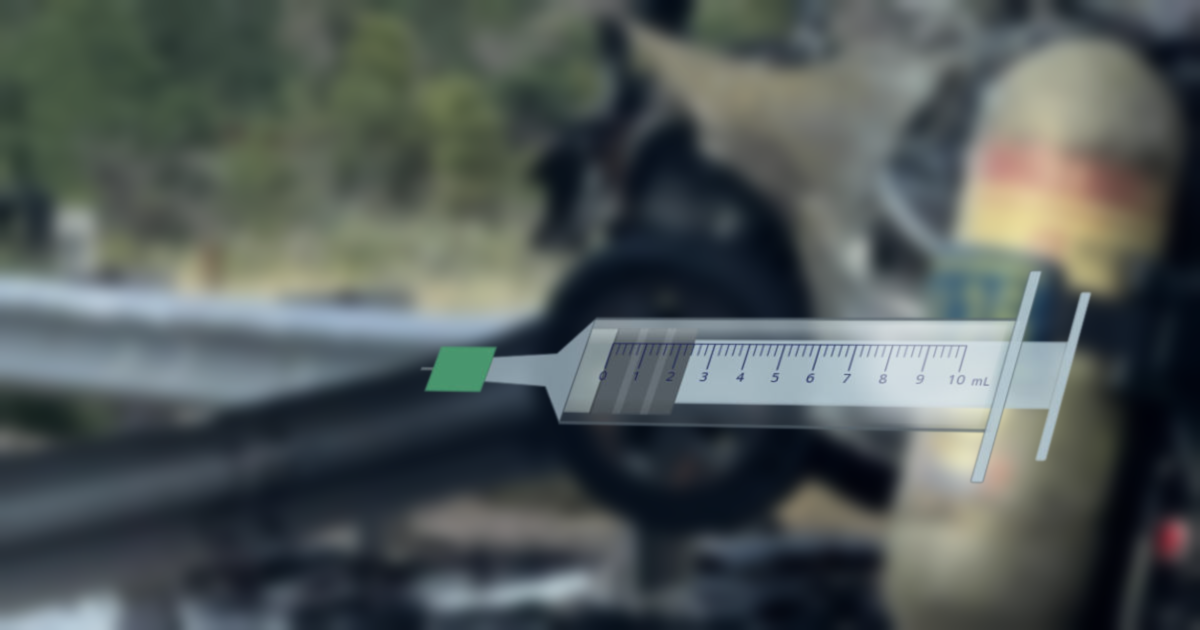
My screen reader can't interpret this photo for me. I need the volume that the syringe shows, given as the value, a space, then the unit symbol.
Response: 0 mL
